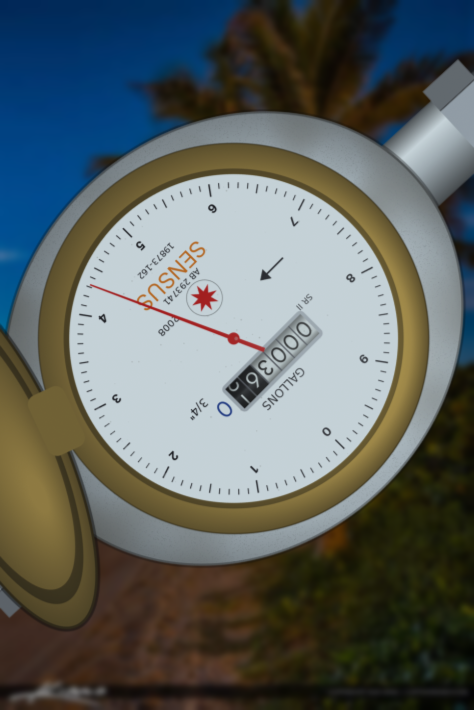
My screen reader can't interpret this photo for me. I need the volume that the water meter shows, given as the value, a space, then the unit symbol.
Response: 3614.3 gal
